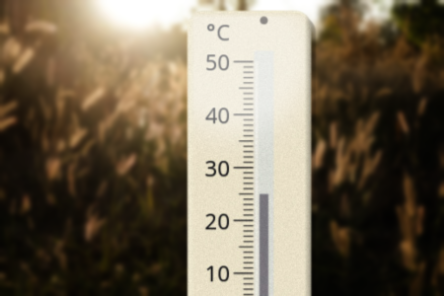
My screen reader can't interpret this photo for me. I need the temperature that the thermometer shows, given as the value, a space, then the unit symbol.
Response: 25 °C
